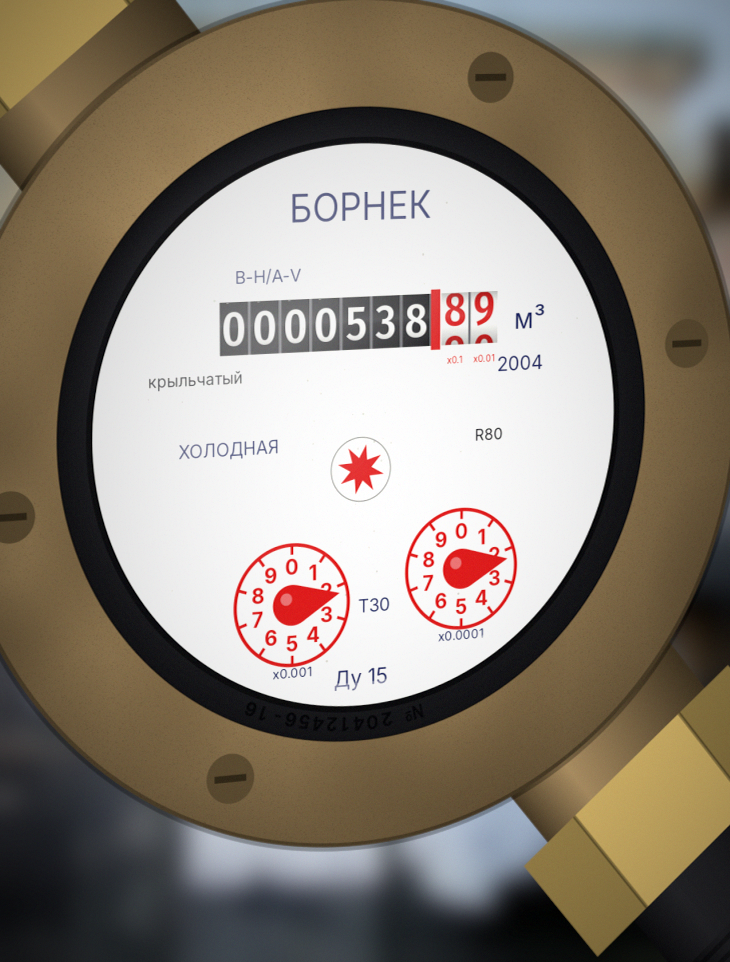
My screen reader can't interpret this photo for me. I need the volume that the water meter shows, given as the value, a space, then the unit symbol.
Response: 538.8922 m³
